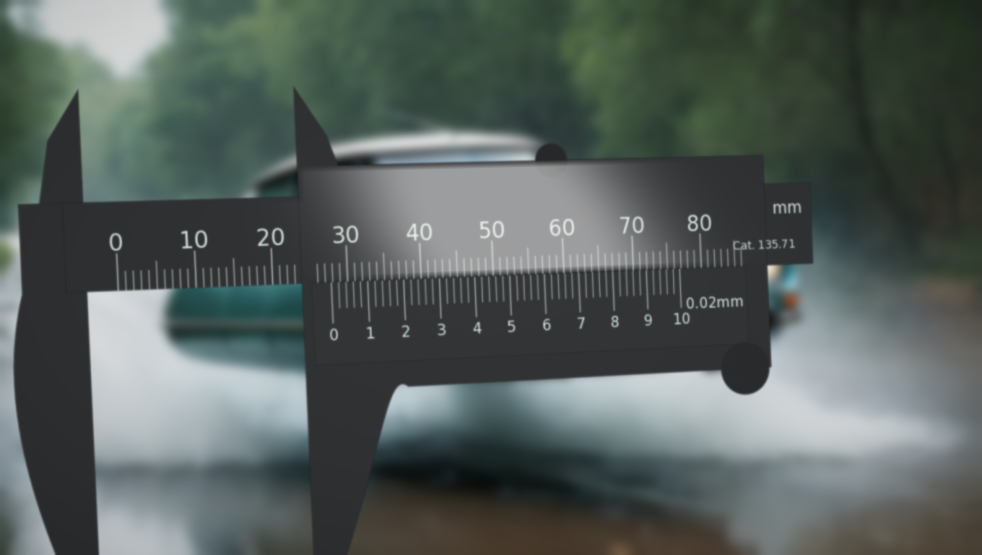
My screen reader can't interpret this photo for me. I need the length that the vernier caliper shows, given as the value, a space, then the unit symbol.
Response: 27.8 mm
